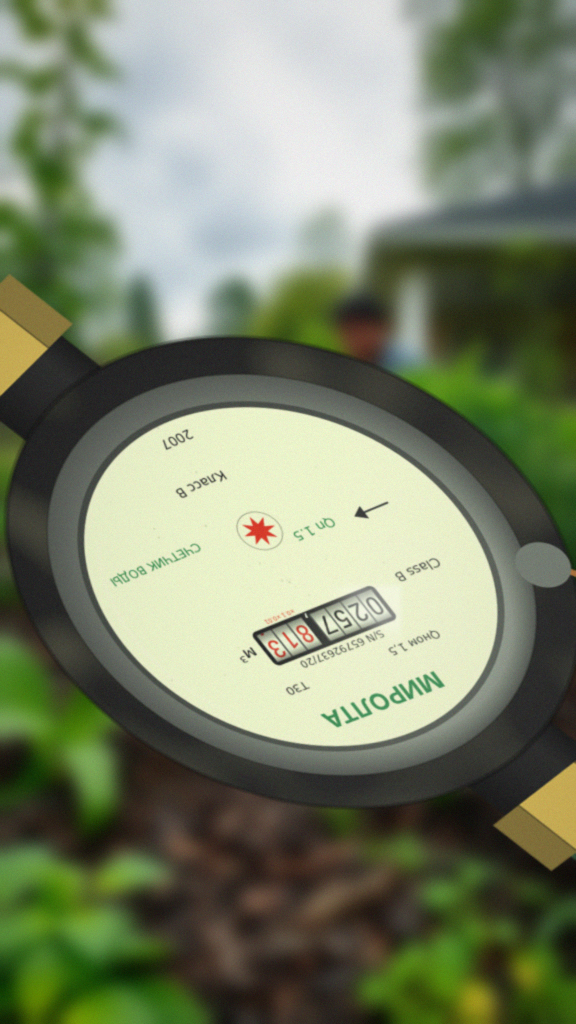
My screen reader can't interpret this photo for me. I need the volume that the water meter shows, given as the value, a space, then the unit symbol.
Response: 257.813 m³
